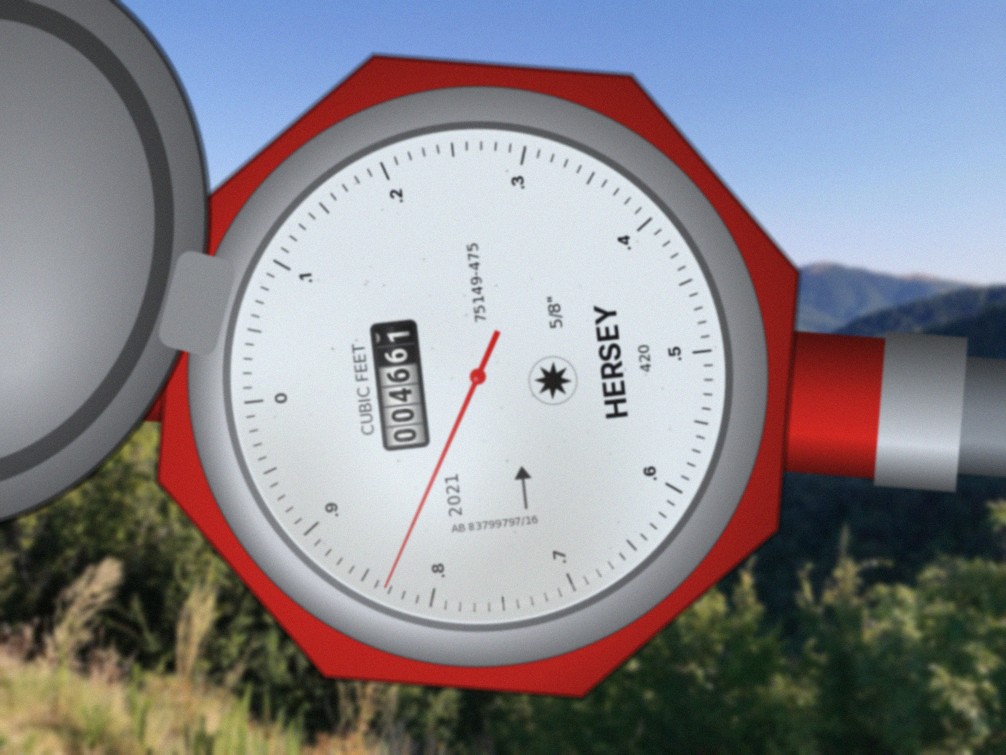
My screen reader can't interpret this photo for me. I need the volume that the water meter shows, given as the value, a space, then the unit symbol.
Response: 4660.83 ft³
